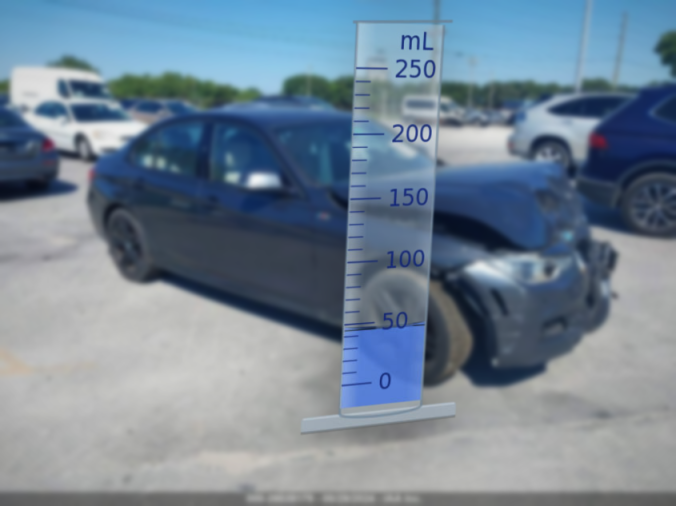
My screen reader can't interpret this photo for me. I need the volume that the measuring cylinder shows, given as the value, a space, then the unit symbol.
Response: 45 mL
